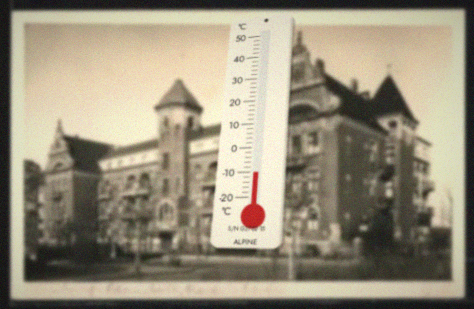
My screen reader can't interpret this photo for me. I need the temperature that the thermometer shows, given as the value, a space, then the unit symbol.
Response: -10 °C
